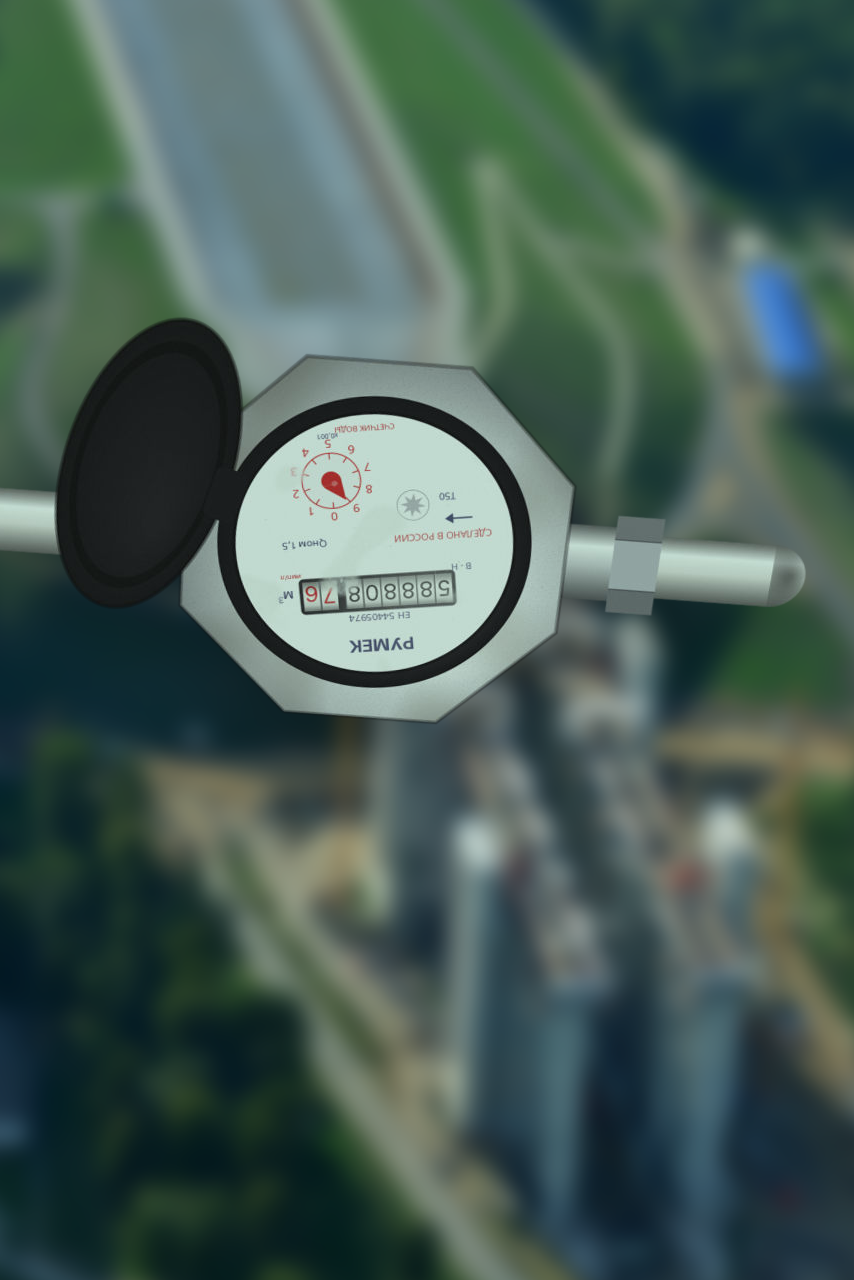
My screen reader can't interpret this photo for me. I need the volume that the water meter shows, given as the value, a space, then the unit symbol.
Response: 588808.759 m³
